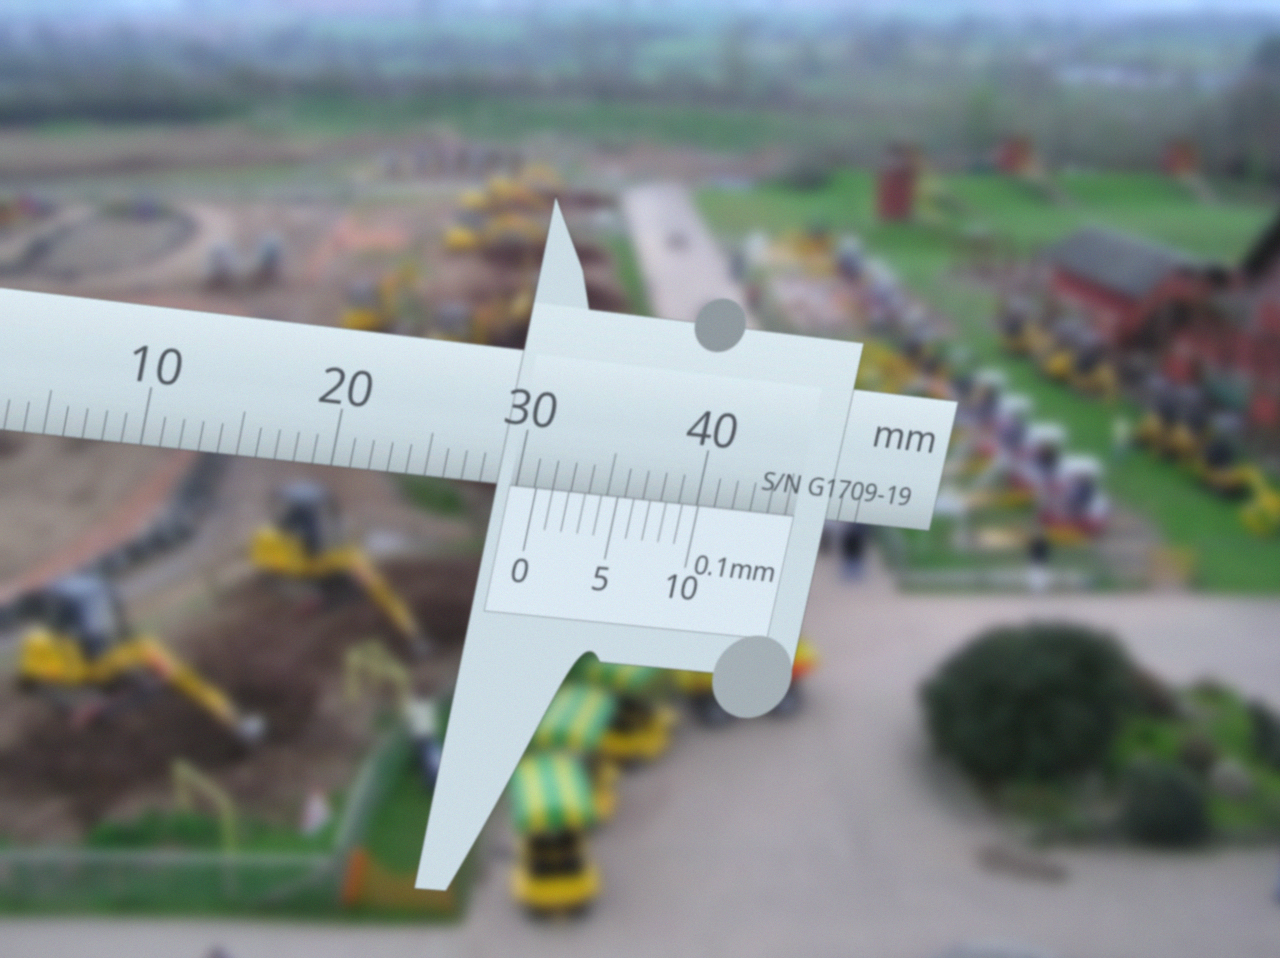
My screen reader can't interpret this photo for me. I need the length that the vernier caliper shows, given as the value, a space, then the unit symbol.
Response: 31.1 mm
